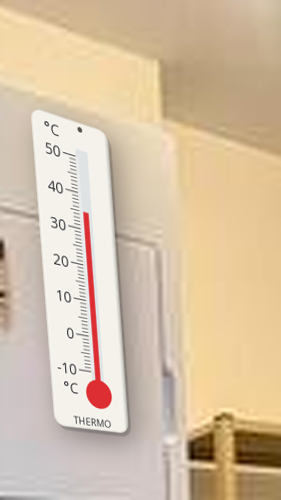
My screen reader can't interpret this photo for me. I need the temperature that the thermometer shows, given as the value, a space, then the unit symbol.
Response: 35 °C
